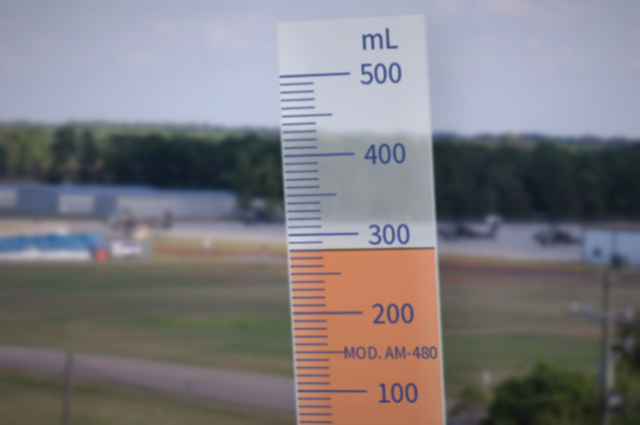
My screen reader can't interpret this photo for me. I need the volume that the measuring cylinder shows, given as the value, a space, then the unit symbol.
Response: 280 mL
